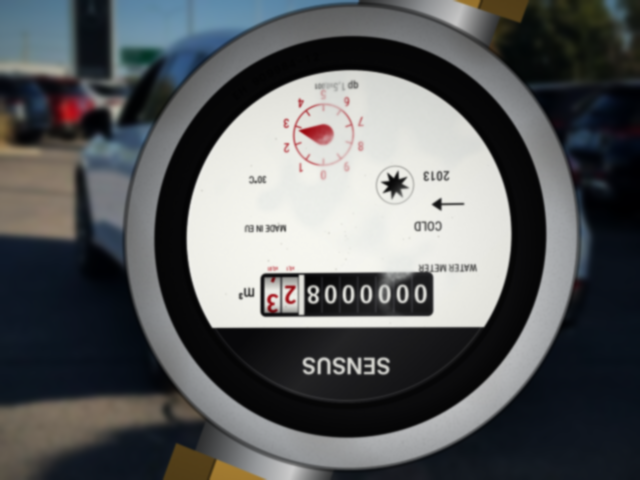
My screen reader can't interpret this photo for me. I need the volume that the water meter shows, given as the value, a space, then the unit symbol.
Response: 8.232 m³
